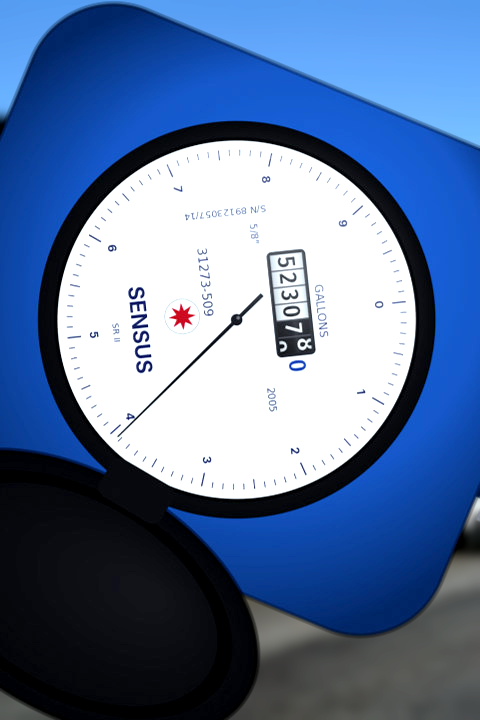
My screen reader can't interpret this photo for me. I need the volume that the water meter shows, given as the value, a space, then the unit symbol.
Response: 5230783.9 gal
